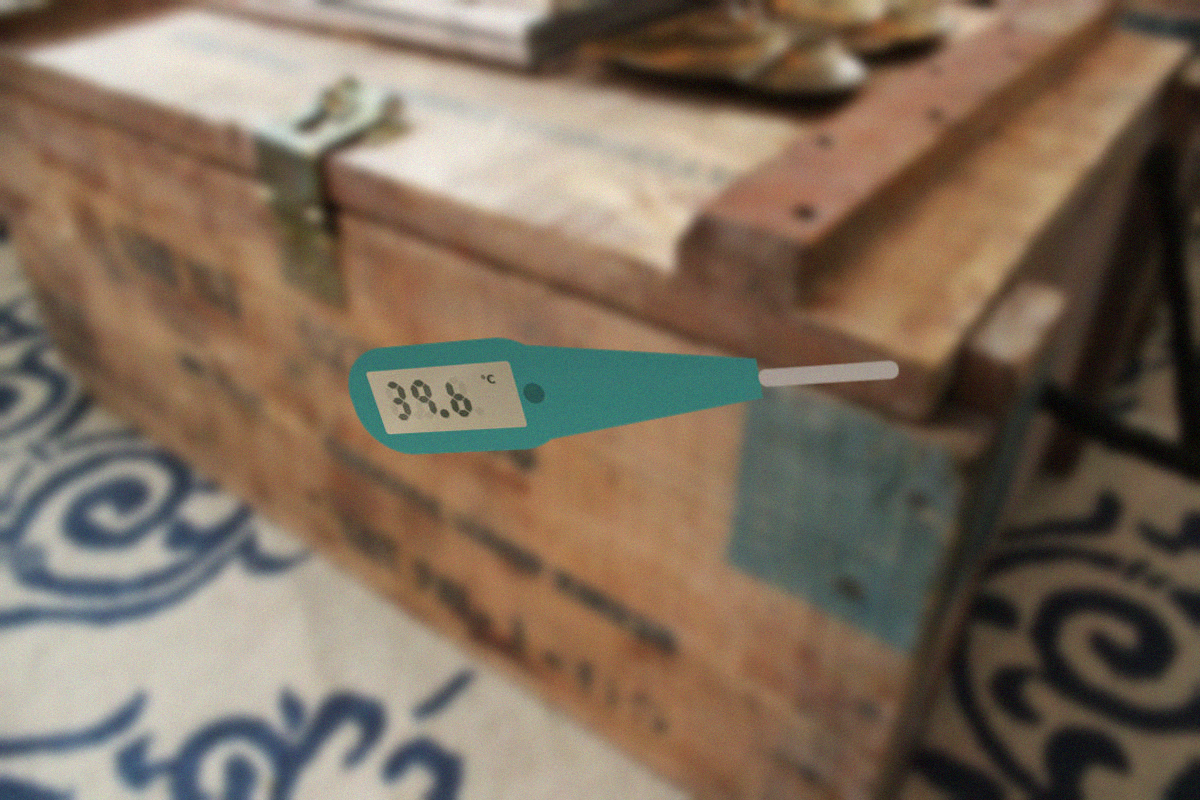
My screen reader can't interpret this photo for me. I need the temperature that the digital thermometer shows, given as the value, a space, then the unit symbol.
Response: 39.6 °C
